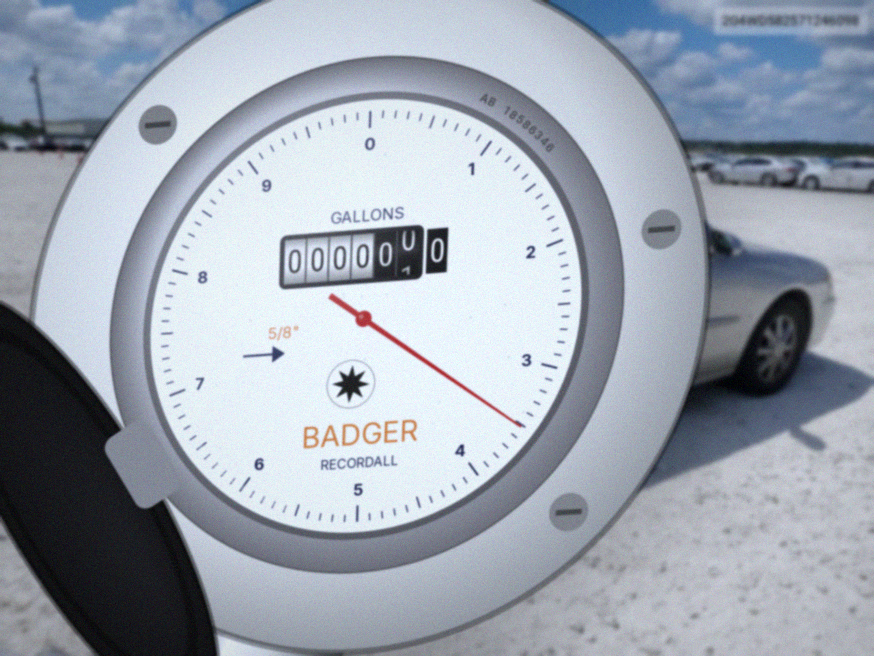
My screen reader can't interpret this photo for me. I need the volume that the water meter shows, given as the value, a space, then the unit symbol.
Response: 3.5 gal
